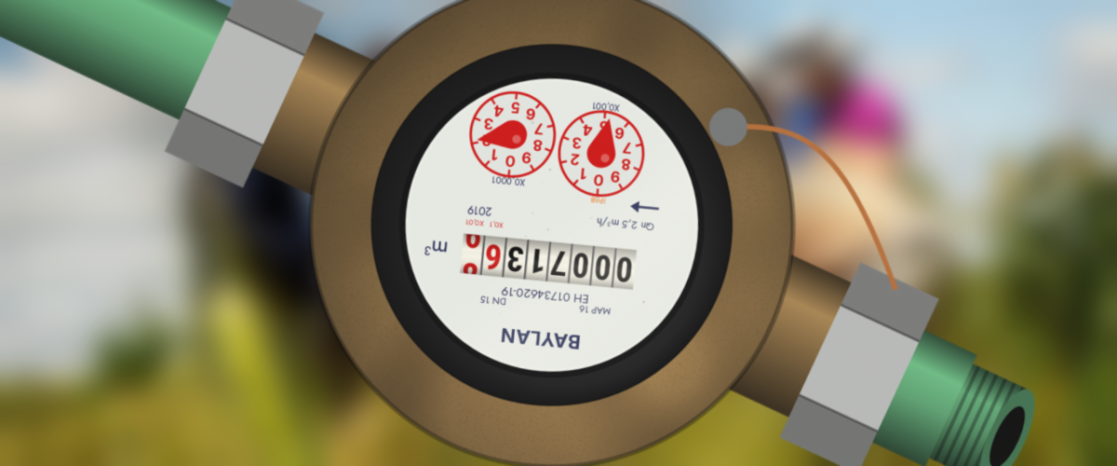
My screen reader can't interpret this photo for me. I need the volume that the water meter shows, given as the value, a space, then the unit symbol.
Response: 713.6852 m³
